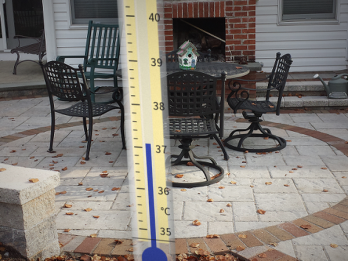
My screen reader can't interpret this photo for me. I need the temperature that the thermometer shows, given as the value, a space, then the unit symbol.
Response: 37.1 °C
